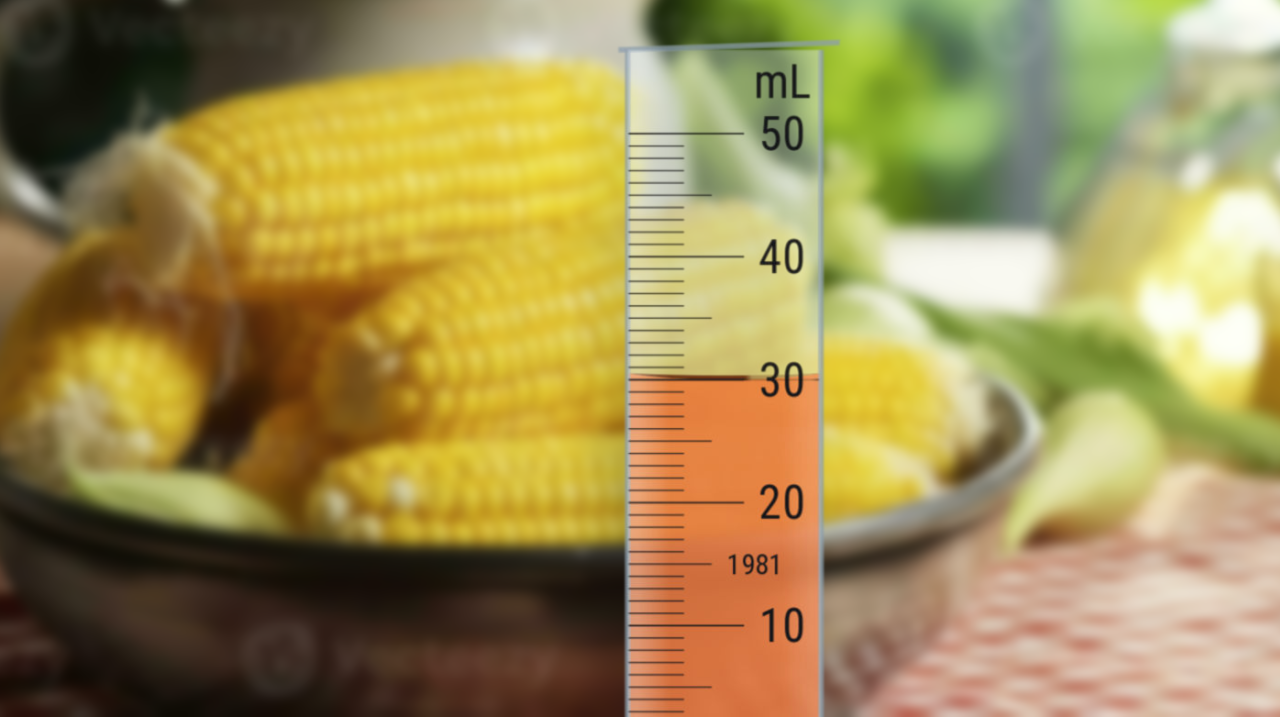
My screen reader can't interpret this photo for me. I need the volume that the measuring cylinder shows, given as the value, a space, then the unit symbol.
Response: 30 mL
